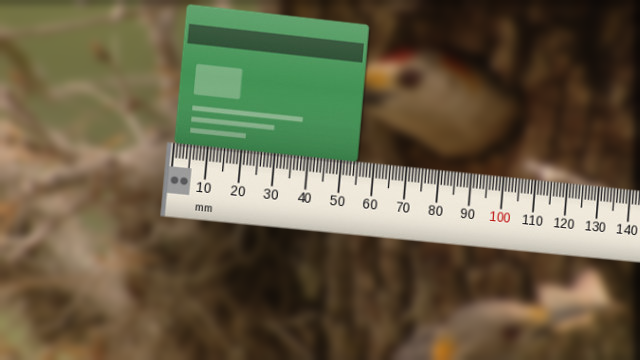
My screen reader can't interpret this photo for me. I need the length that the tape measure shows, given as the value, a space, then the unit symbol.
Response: 55 mm
